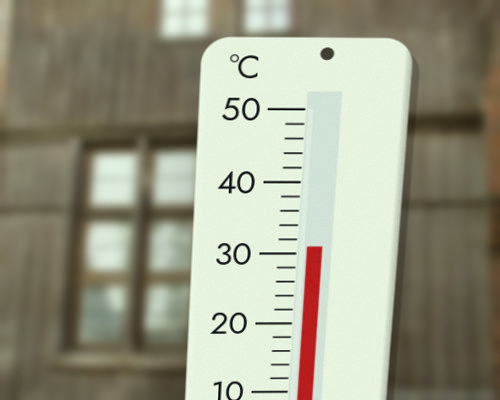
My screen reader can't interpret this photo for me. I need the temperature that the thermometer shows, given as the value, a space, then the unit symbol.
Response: 31 °C
